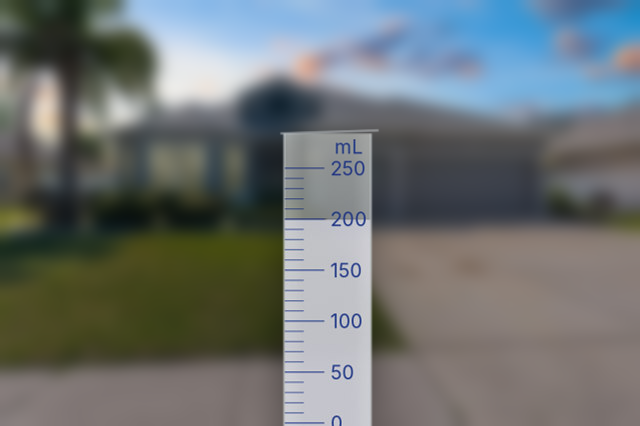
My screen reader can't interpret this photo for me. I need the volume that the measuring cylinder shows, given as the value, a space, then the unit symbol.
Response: 200 mL
